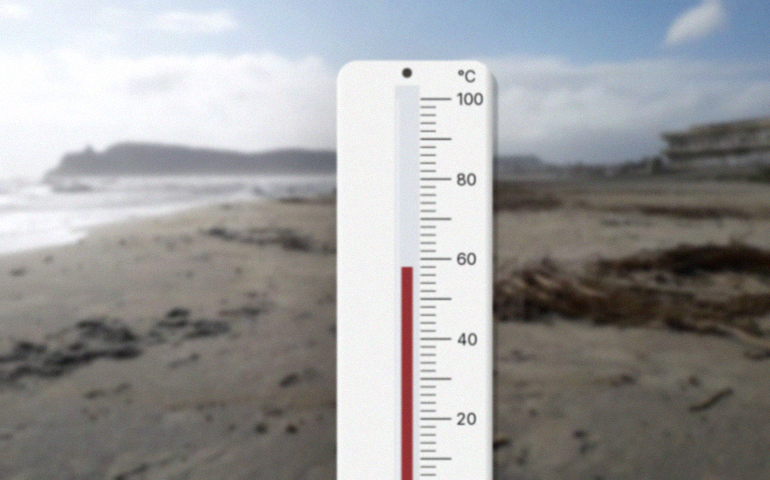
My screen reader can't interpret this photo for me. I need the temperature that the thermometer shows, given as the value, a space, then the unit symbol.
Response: 58 °C
